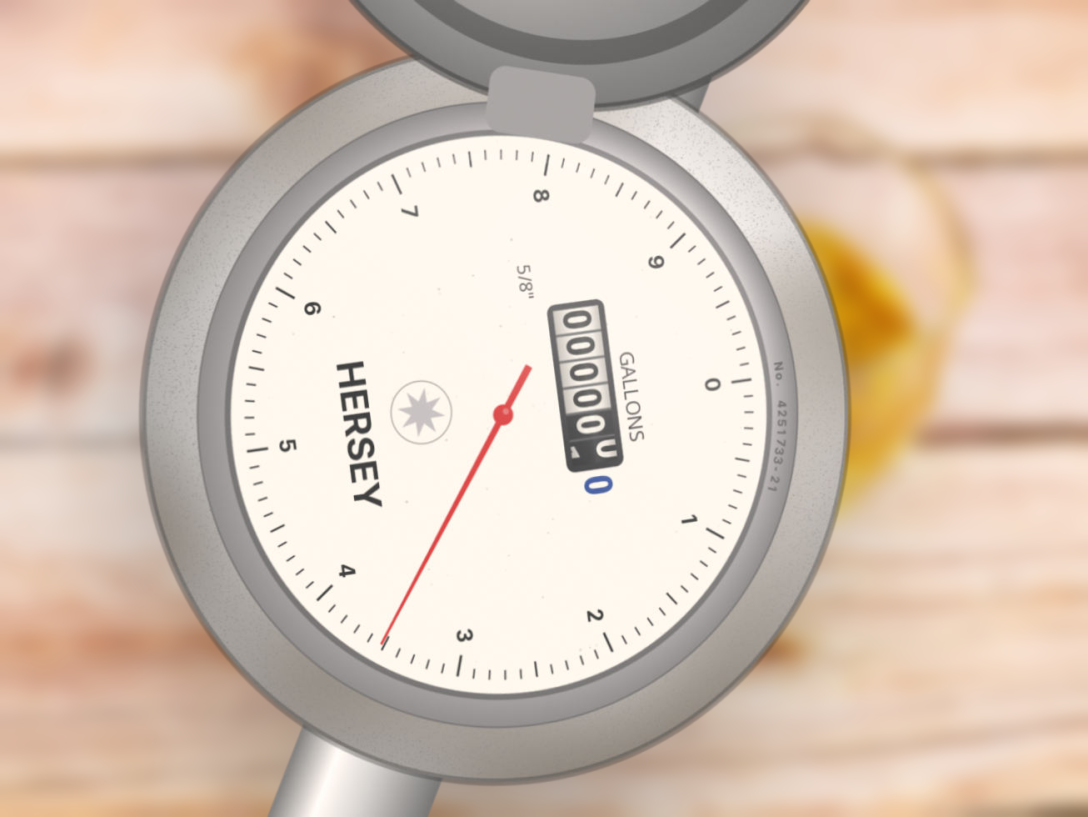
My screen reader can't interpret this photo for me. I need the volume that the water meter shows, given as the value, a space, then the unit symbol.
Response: 3.5 gal
